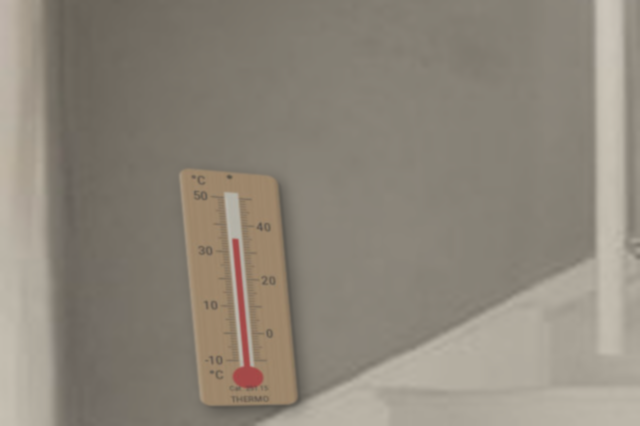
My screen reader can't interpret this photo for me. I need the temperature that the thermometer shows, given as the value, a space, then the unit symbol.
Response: 35 °C
